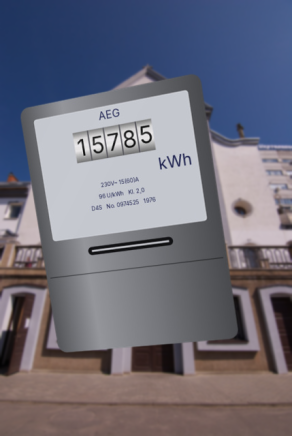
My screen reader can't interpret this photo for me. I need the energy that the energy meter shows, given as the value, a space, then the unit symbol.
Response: 15785 kWh
